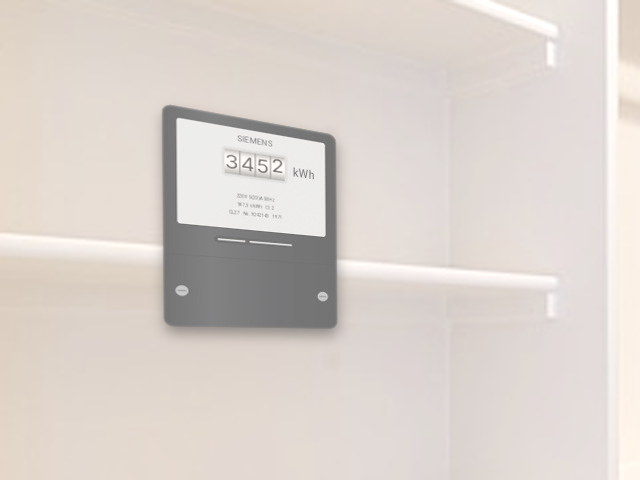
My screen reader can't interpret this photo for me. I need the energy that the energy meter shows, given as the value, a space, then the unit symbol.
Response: 3452 kWh
